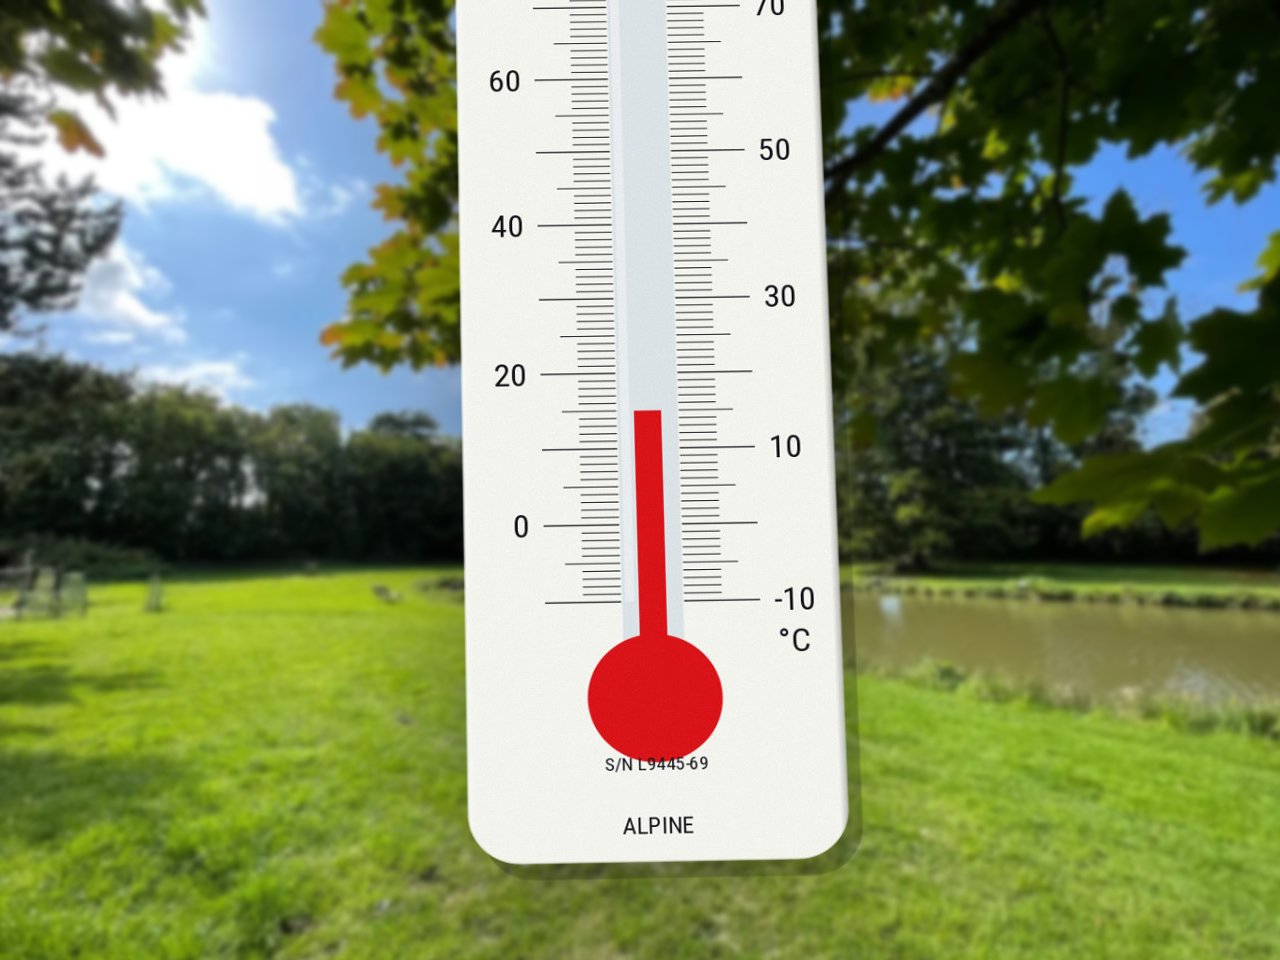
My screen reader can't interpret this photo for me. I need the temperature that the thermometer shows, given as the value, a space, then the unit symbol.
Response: 15 °C
